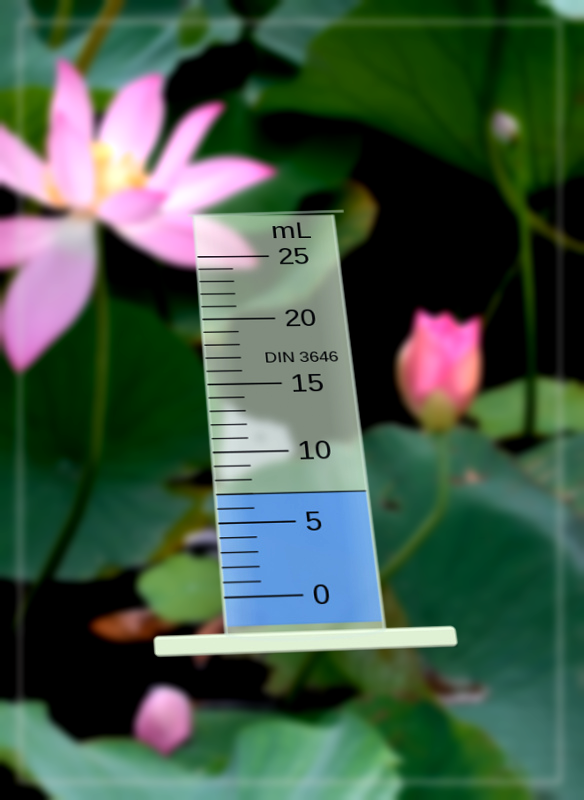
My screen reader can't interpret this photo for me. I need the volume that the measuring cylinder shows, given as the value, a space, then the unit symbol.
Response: 7 mL
